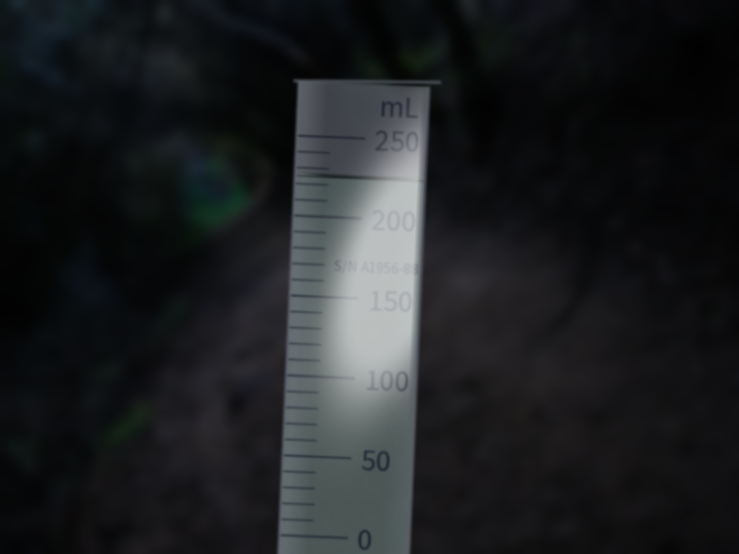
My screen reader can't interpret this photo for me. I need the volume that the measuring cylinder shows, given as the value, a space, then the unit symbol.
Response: 225 mL
